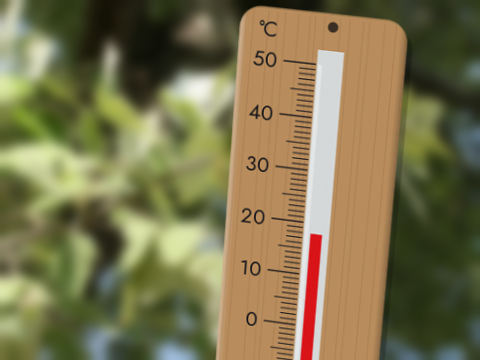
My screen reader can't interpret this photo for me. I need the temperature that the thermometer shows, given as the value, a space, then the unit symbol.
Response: 18 °C
